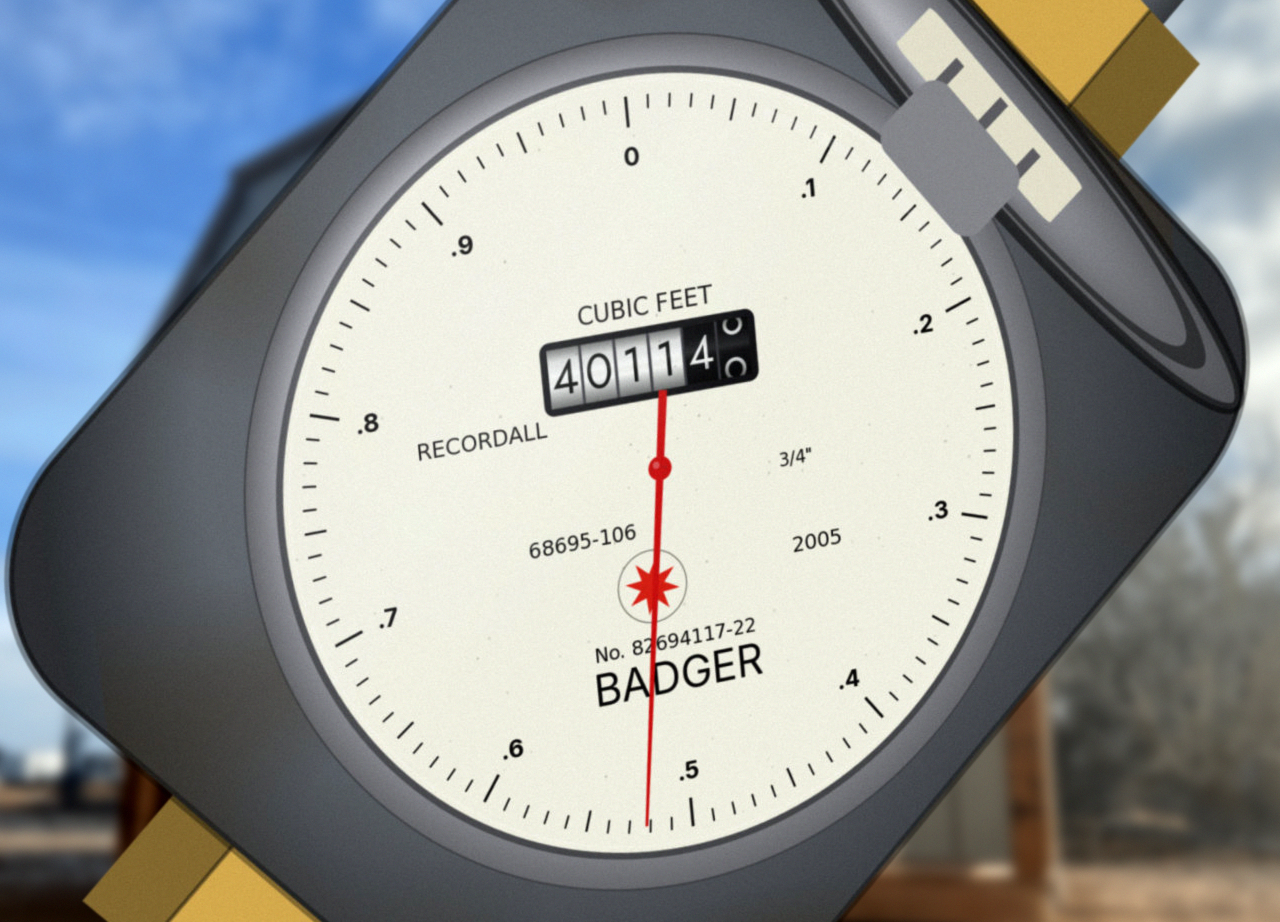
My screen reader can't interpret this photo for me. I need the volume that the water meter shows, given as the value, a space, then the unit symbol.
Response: 401148.52 ft³
